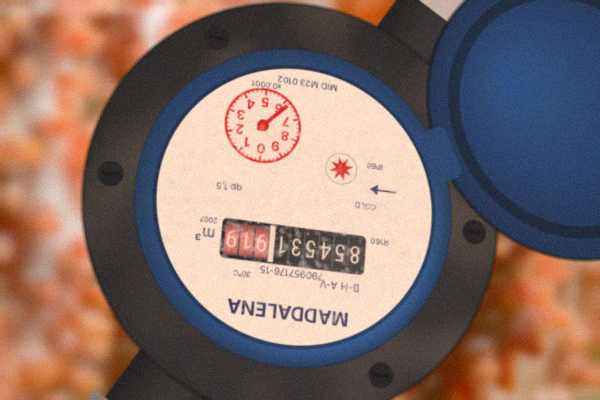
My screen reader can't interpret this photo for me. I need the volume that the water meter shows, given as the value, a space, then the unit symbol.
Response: 854531.9196 m³
